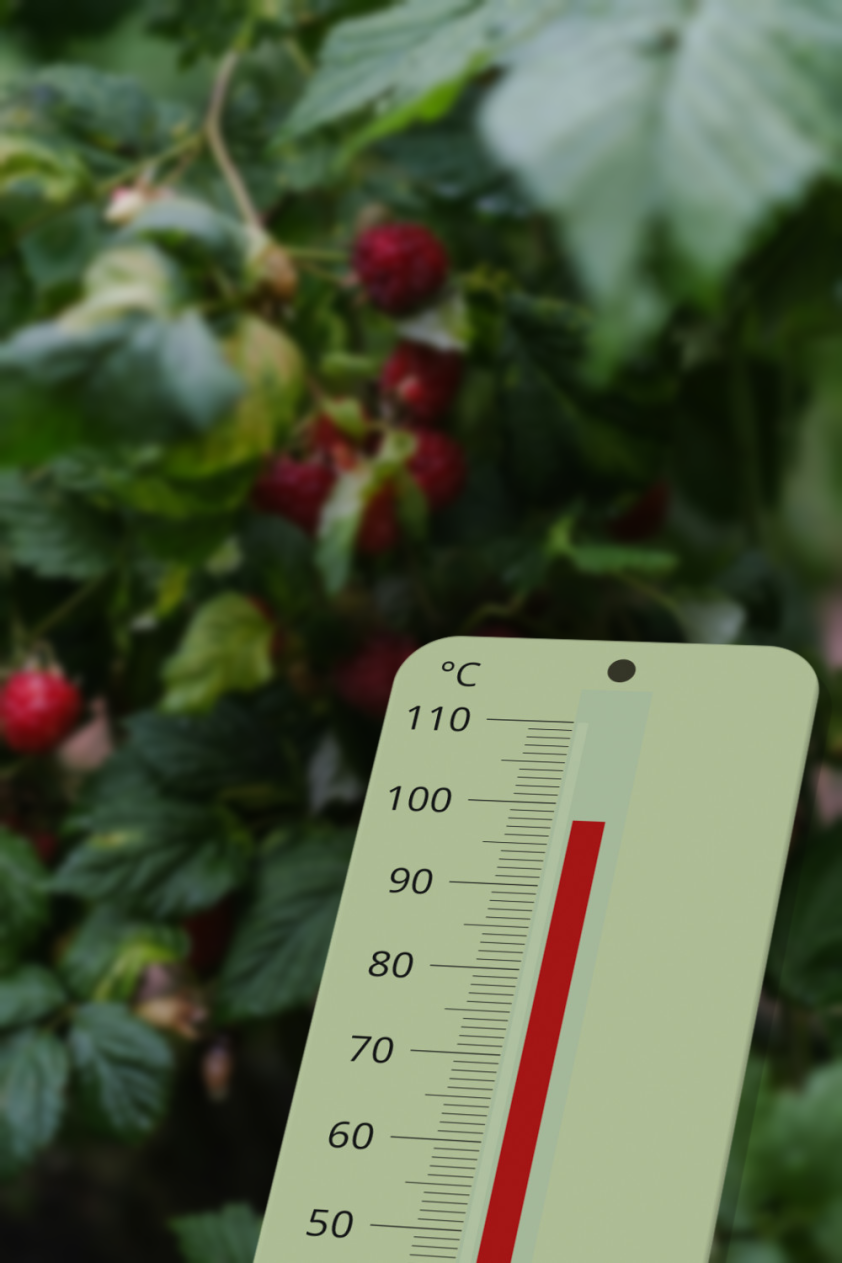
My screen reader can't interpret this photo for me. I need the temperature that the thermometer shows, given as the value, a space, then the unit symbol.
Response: 98 °C
